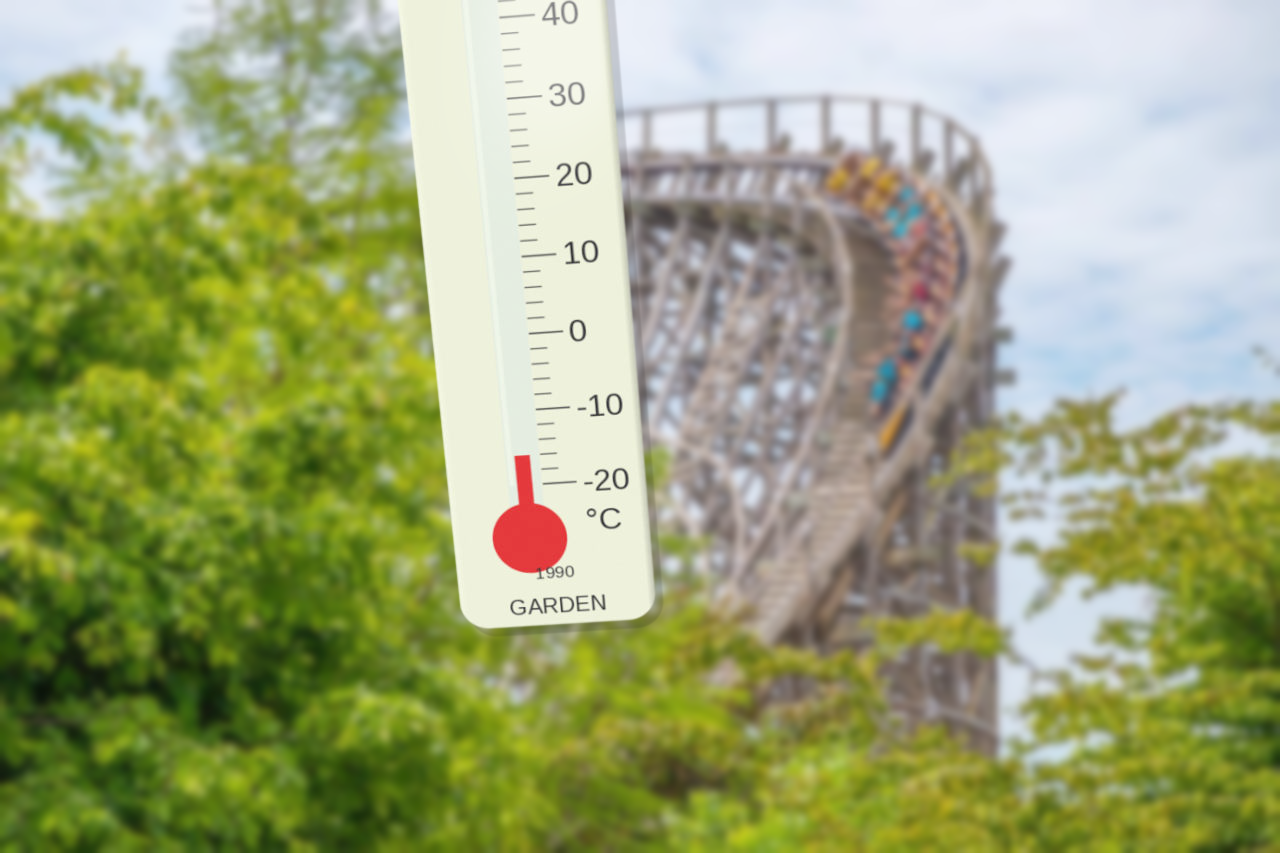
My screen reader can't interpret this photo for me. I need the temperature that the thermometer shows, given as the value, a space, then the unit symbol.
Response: -16 °C
